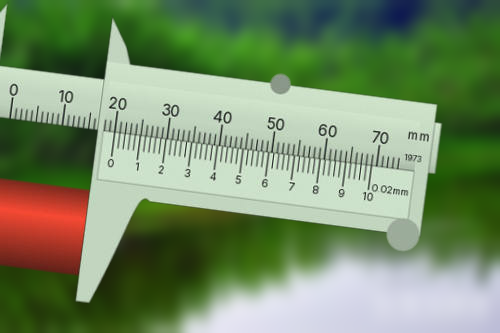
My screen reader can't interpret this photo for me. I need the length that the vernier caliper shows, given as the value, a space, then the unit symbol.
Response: 20.0 mm
